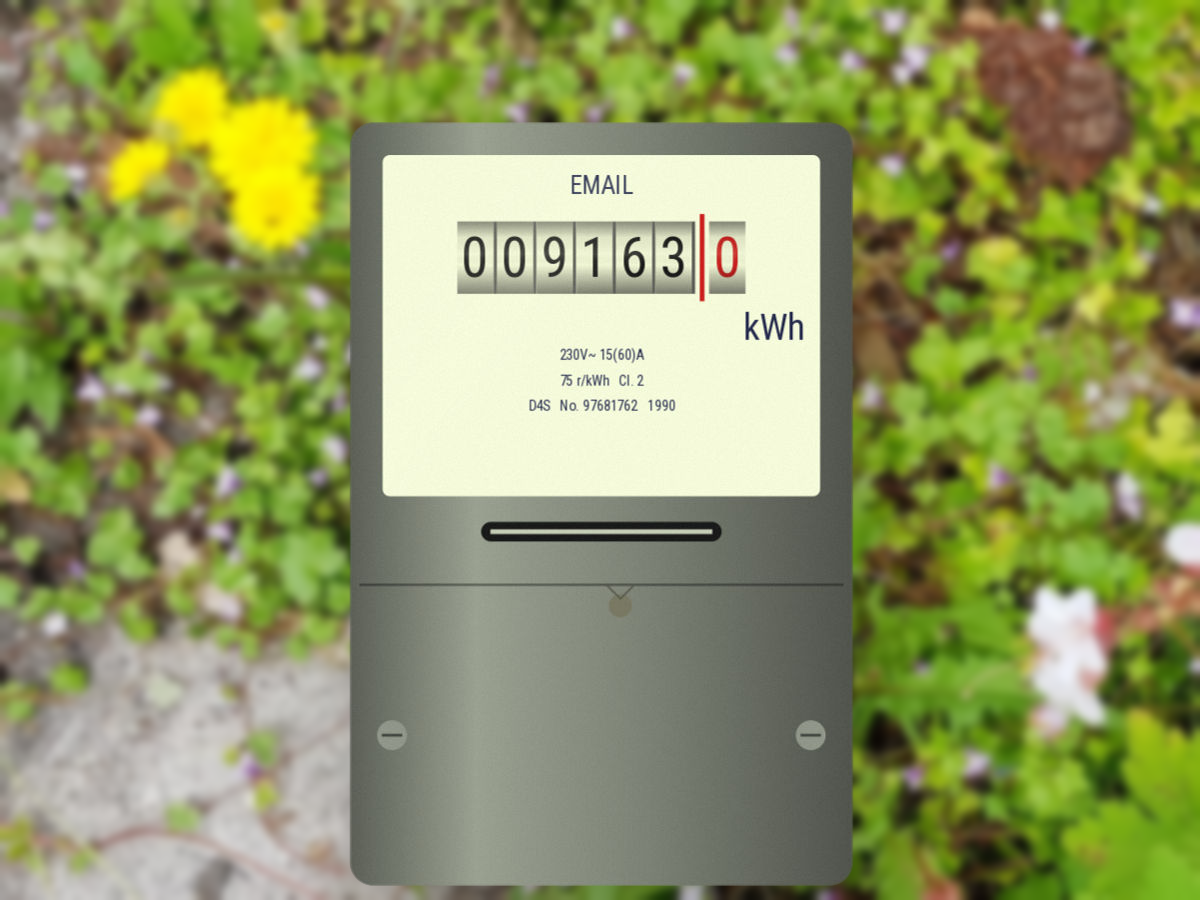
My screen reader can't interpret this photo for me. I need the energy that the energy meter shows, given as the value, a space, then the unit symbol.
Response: 9163.0 kWh
